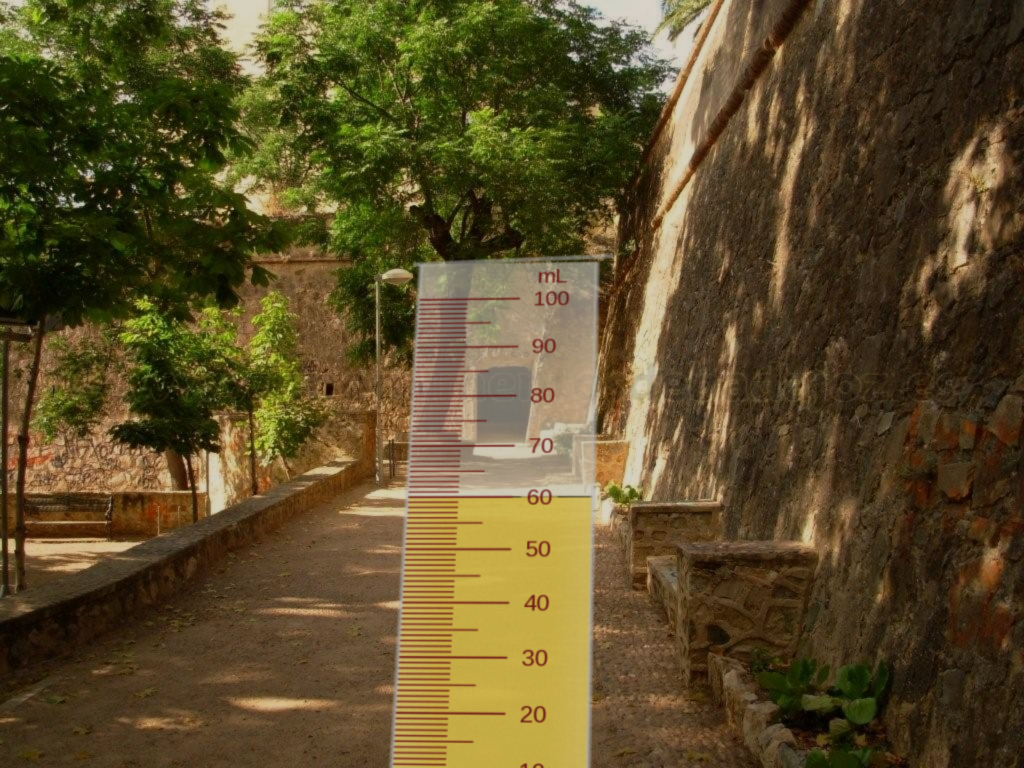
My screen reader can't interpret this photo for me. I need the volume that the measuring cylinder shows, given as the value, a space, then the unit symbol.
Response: 60 mL
